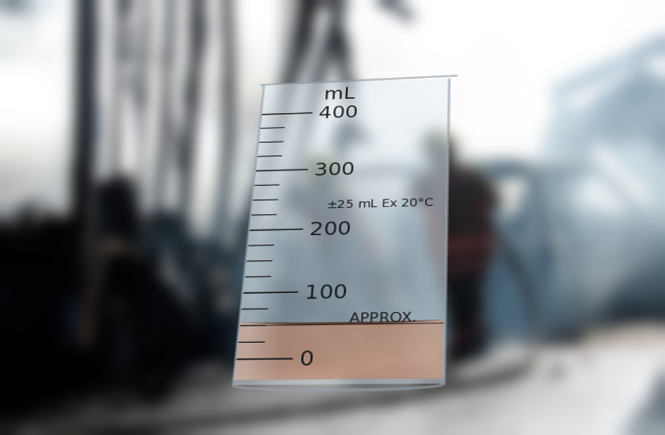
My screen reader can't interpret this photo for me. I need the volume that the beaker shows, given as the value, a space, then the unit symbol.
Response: 50 mL
